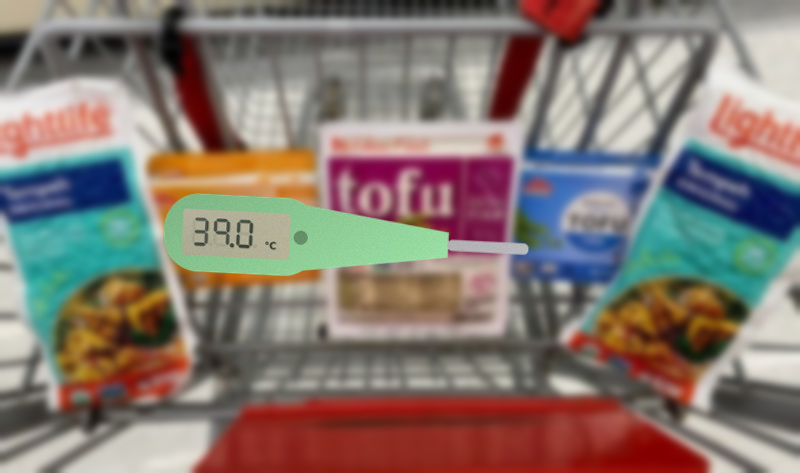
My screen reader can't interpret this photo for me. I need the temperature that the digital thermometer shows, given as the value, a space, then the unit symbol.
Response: 39.0 °C
